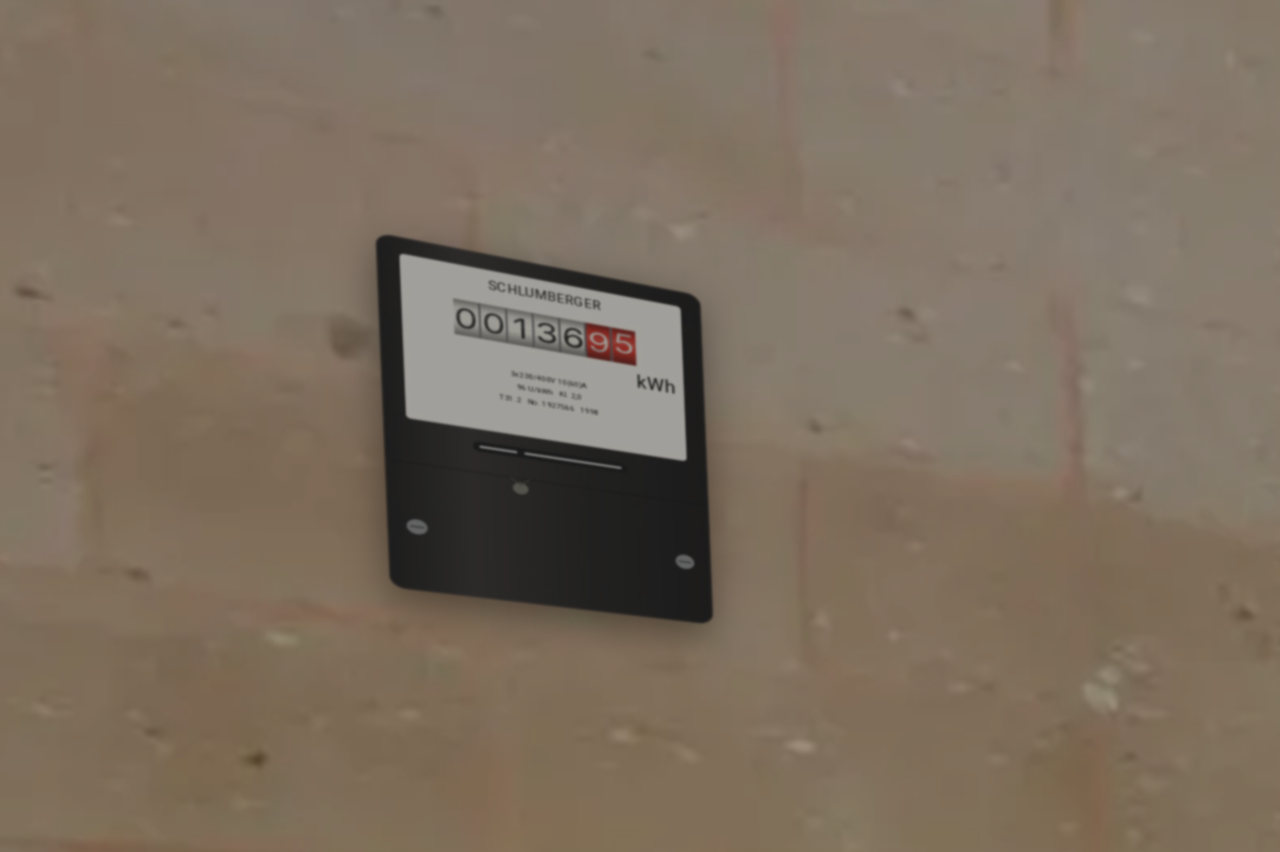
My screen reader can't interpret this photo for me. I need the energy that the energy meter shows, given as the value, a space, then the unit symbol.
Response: 136.95 kWh
